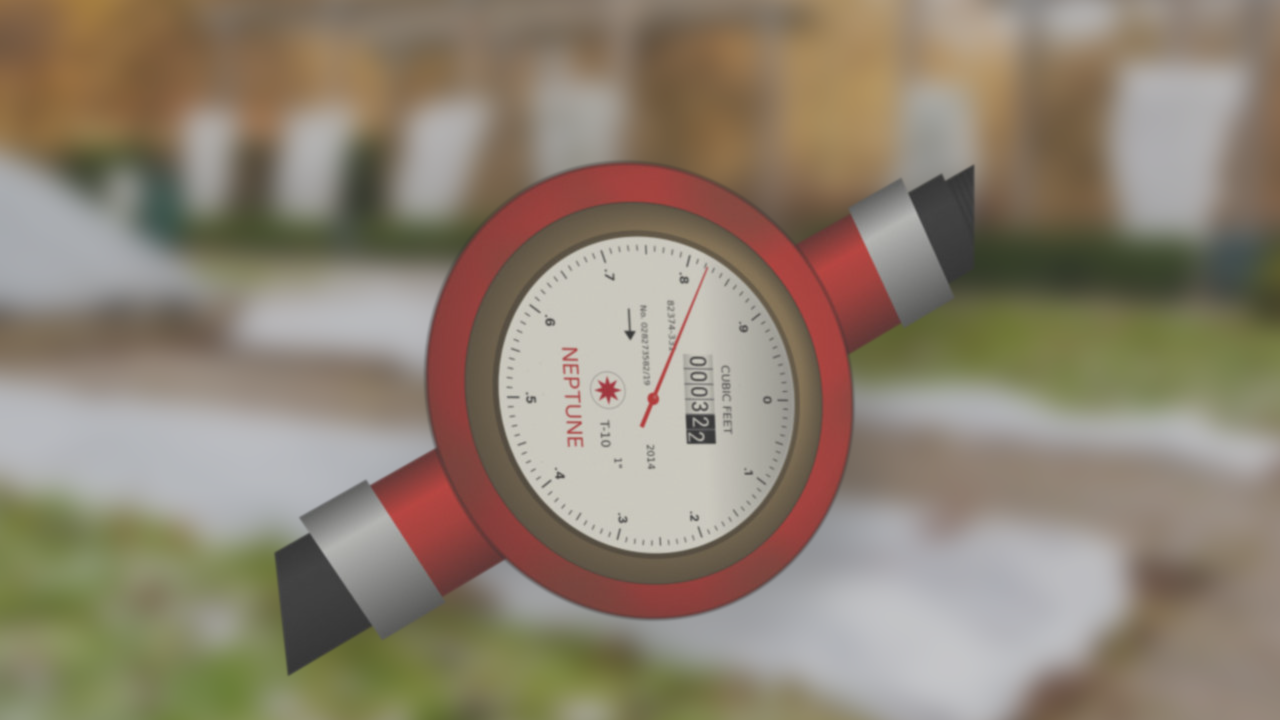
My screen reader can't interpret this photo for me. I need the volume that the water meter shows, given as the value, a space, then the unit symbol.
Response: 321.82 ft³
